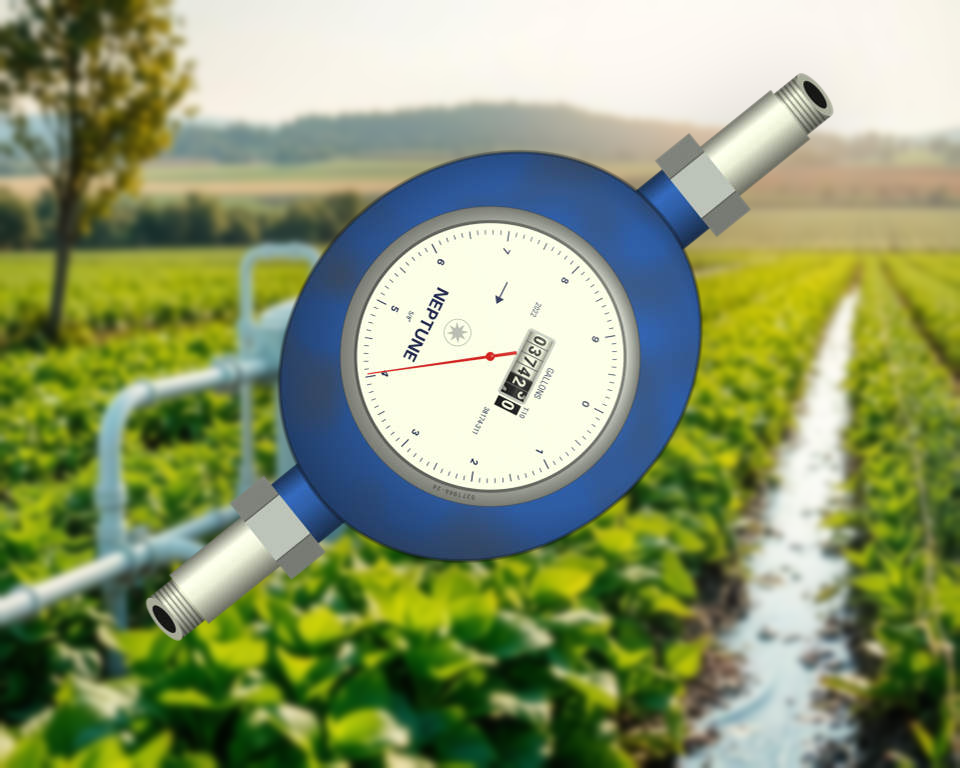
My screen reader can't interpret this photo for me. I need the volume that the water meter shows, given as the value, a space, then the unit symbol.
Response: 374234.0 gal
